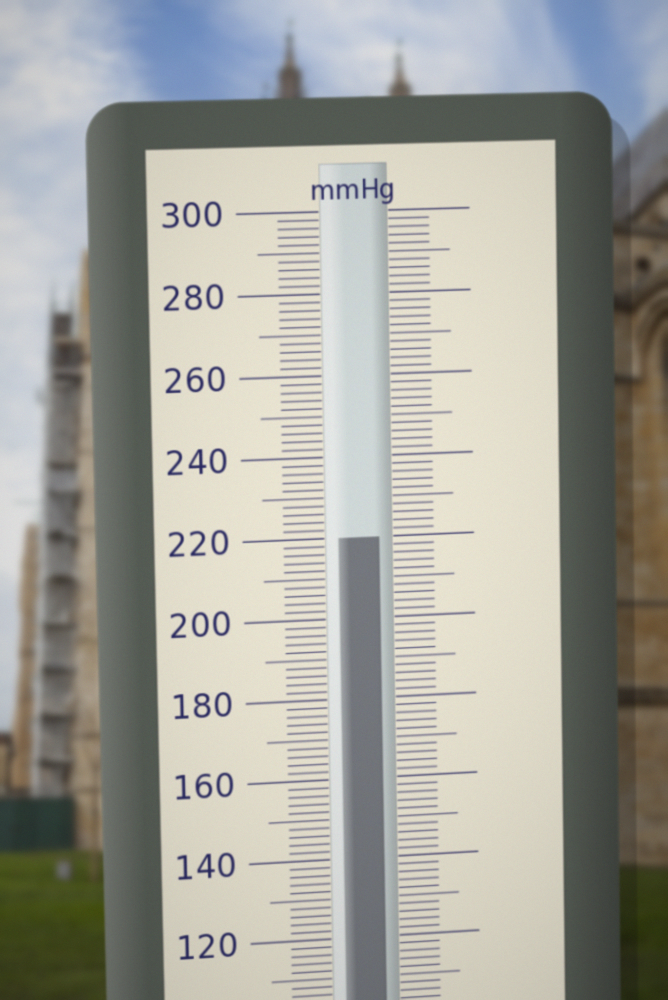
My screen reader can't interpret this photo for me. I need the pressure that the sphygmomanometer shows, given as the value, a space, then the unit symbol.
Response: 220 mmHg
